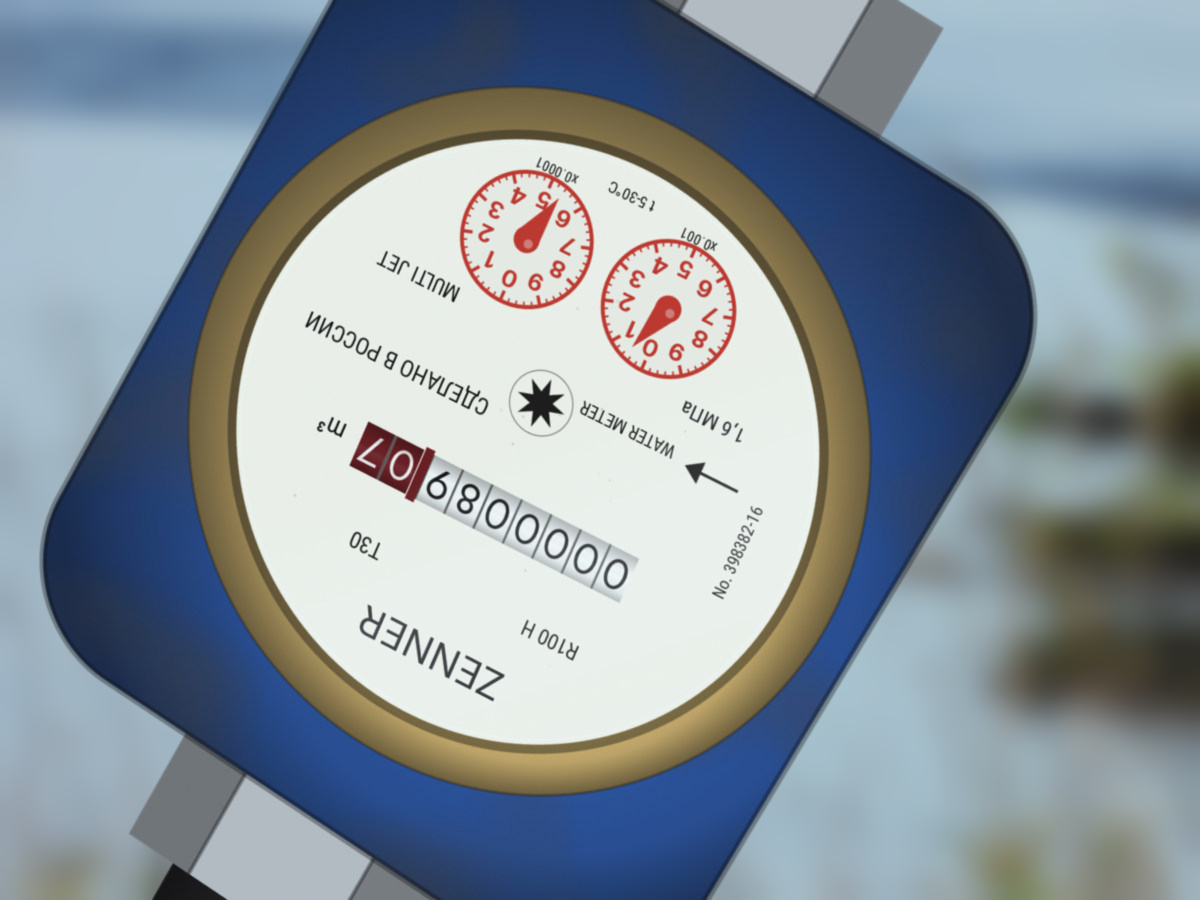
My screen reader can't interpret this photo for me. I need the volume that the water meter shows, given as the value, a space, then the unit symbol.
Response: 89.0705 m³
